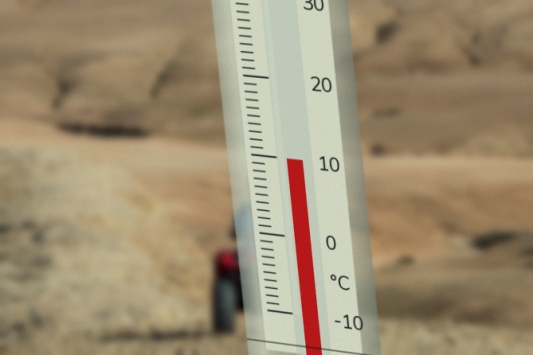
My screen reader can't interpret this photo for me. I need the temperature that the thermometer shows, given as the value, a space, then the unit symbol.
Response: 10 °C
